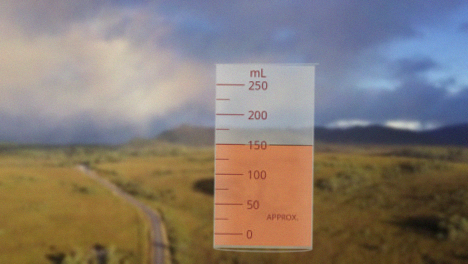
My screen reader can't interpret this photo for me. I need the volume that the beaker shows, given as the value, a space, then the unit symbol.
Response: 150 mL
